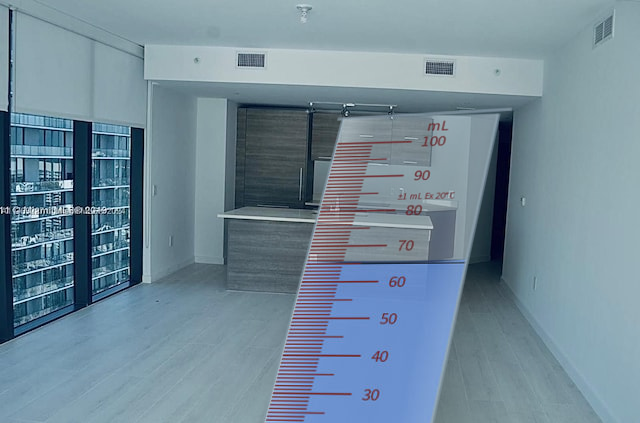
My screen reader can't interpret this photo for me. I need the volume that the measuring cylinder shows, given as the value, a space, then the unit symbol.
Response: 65 mL
